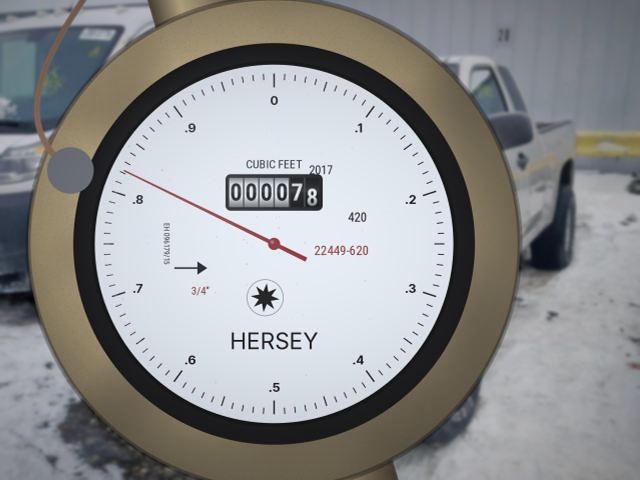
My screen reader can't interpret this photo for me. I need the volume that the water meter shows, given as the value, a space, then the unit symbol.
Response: 77.82 ft³
